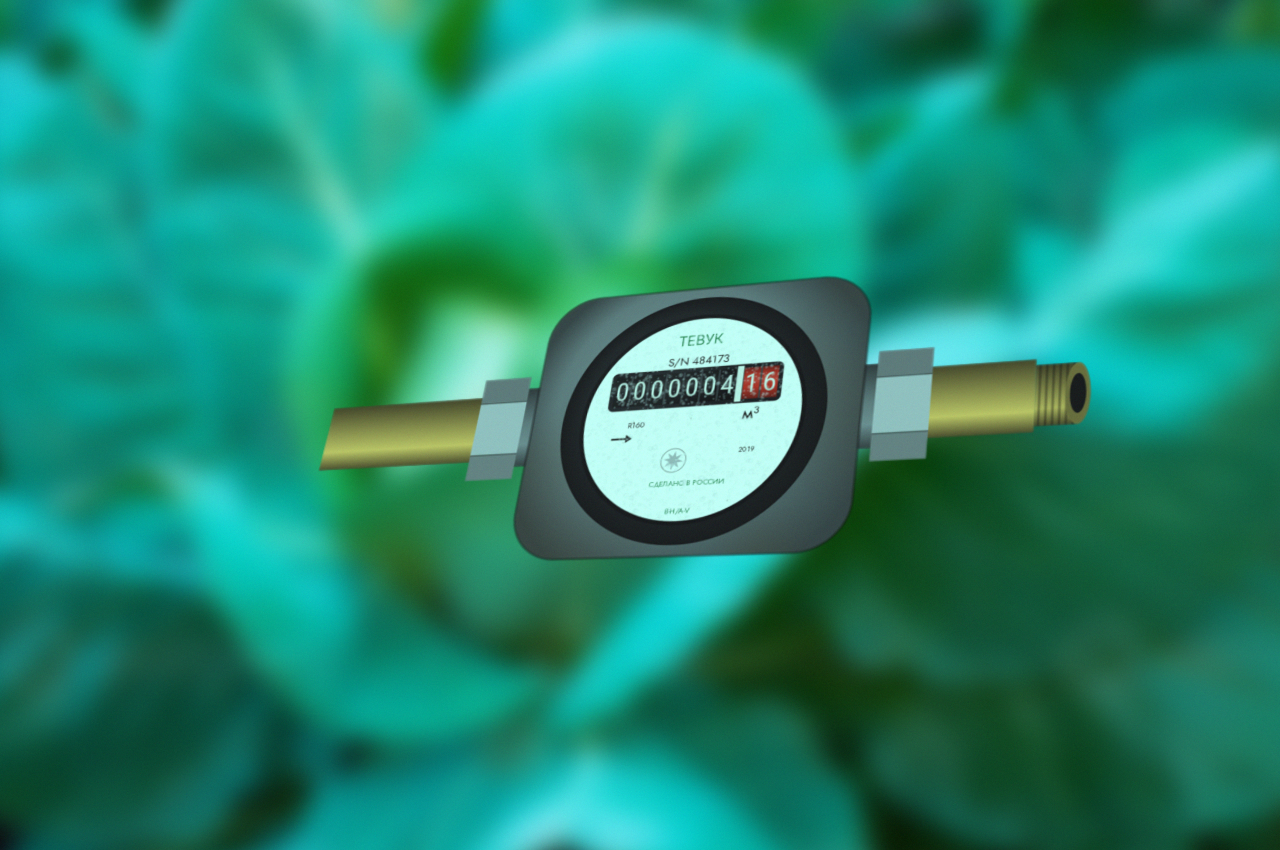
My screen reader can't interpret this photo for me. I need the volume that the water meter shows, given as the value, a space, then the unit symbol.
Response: 4.16 m³
